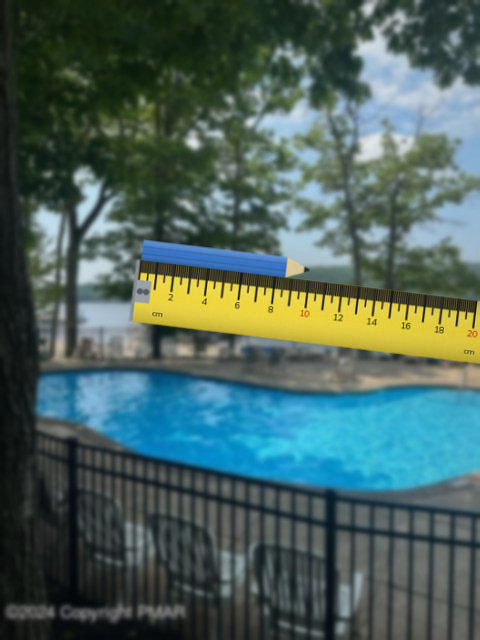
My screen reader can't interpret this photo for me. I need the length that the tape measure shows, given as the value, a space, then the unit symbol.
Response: 10 cm
